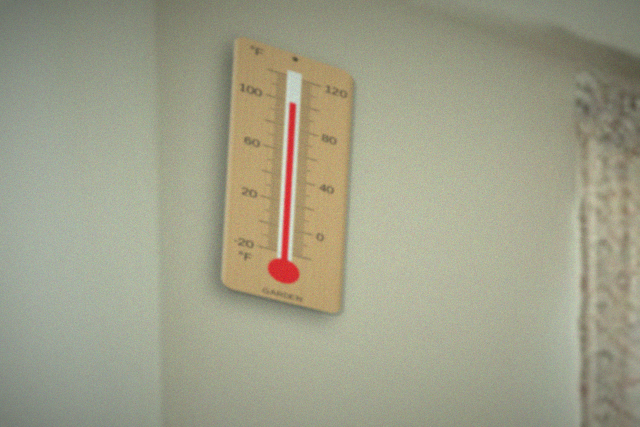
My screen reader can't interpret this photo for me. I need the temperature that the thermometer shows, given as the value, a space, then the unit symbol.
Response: 100 °F
